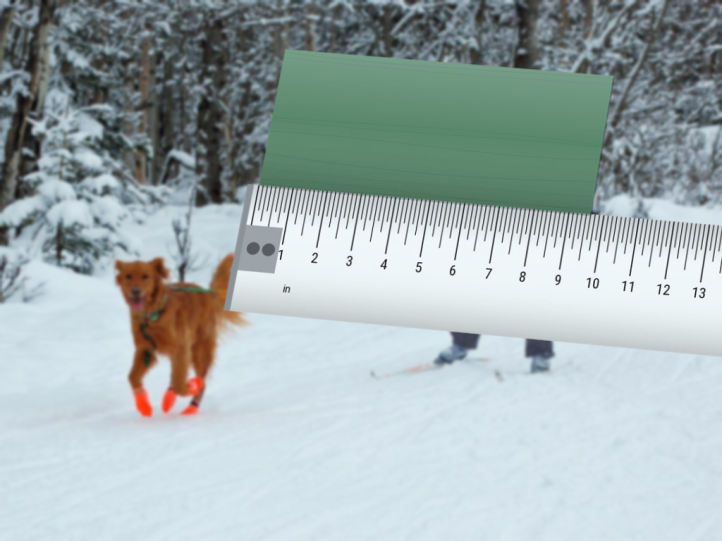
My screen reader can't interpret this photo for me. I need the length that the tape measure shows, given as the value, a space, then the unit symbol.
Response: 9.625 in
